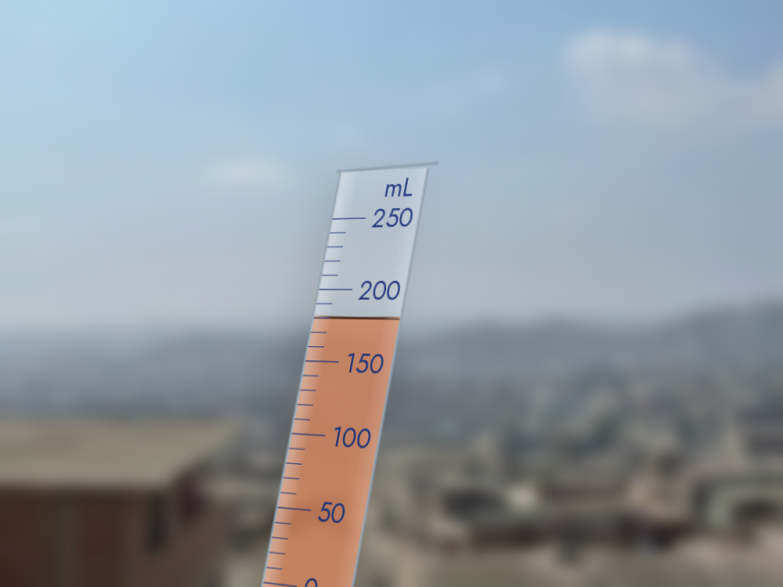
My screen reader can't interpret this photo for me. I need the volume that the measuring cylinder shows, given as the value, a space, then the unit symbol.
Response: 180 mL
